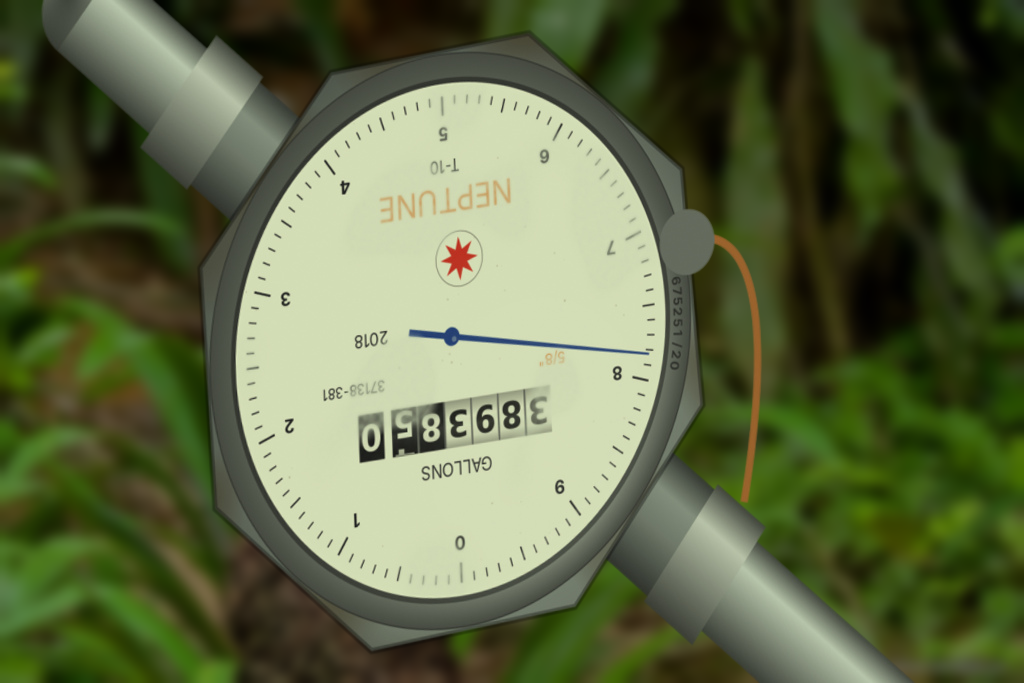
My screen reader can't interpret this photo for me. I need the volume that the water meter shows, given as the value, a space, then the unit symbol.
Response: 3893847.8 gal
